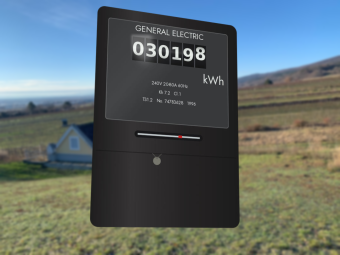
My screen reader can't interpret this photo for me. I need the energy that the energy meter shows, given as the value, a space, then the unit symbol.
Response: 30198 kWh
